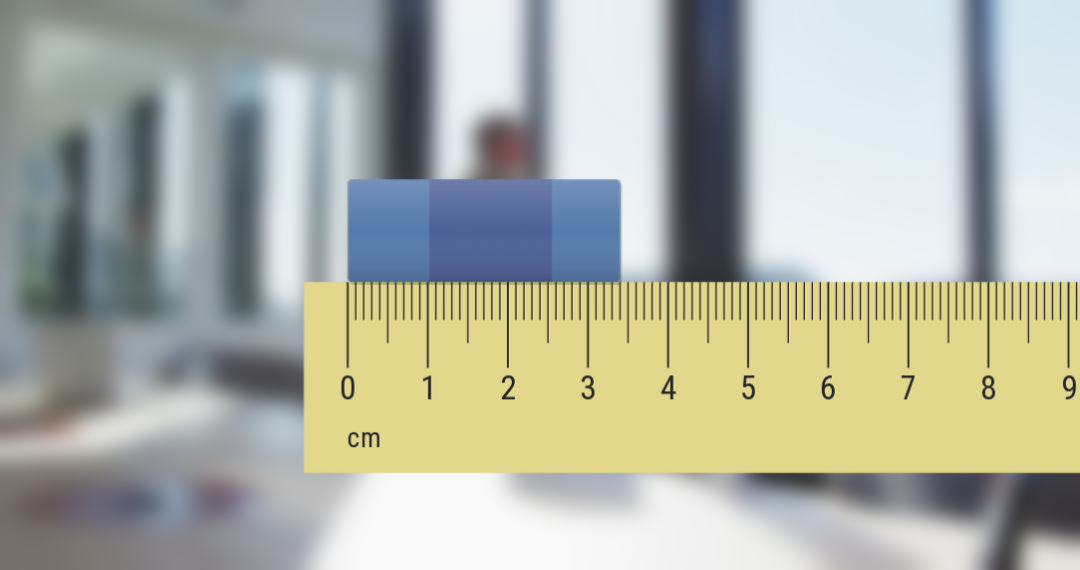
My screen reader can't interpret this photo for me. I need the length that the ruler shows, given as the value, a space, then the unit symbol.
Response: 3.4 cm
